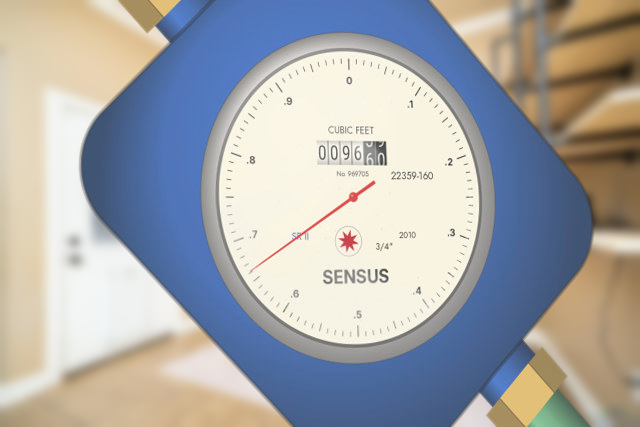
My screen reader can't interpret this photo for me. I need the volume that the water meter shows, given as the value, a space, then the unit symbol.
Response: 9659.66 ft³
